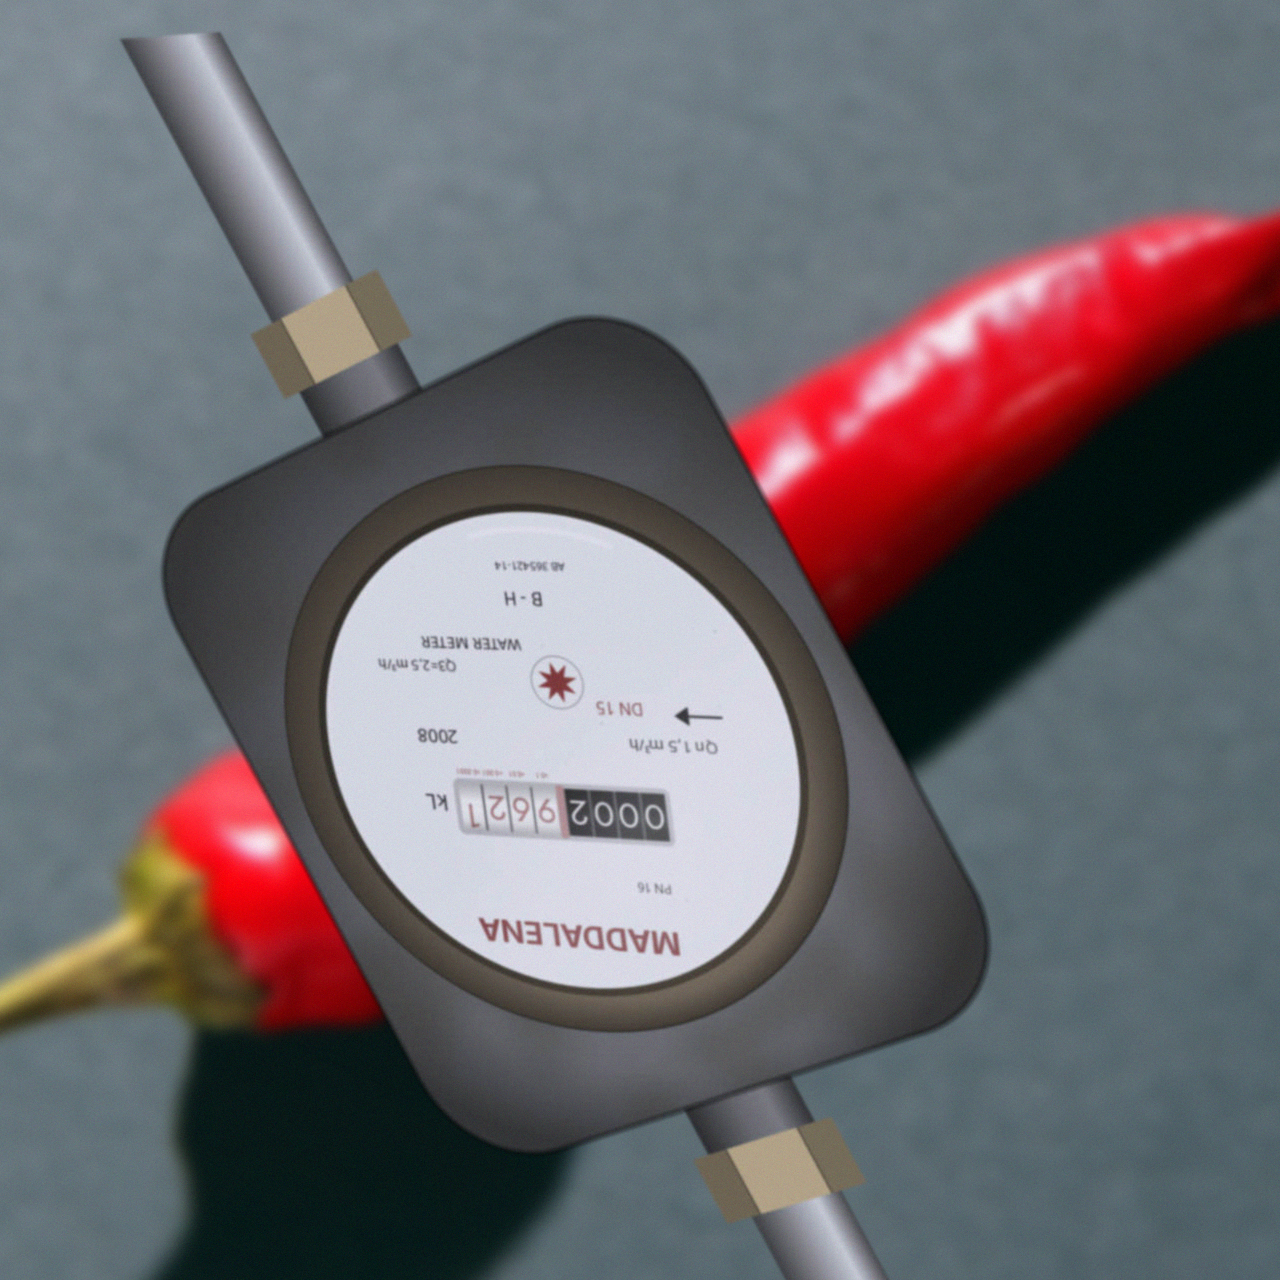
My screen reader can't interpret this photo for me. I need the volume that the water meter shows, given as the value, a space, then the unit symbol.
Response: 2.9621 kL
